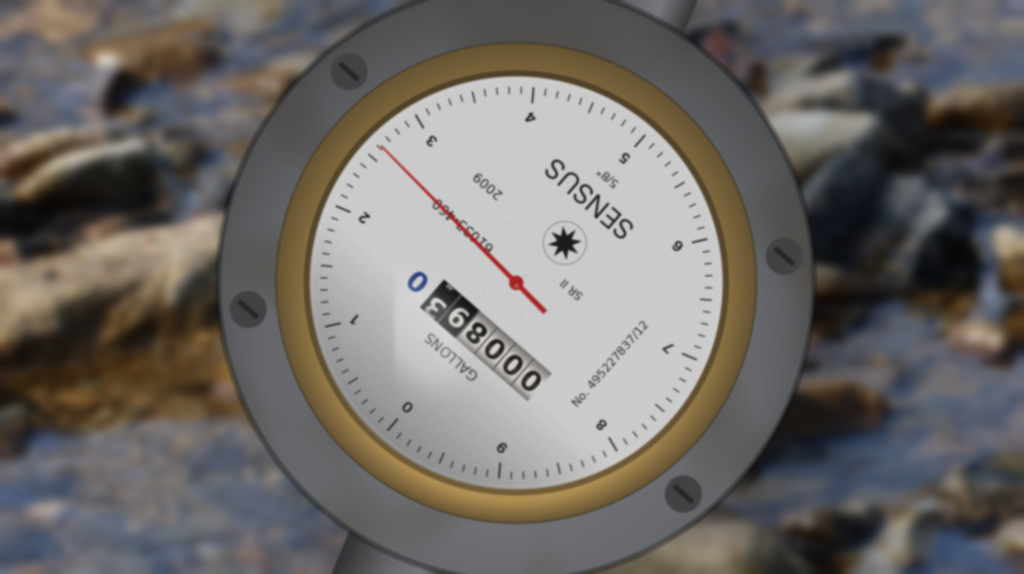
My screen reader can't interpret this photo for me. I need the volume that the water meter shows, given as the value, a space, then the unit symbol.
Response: 8932.6 gal
